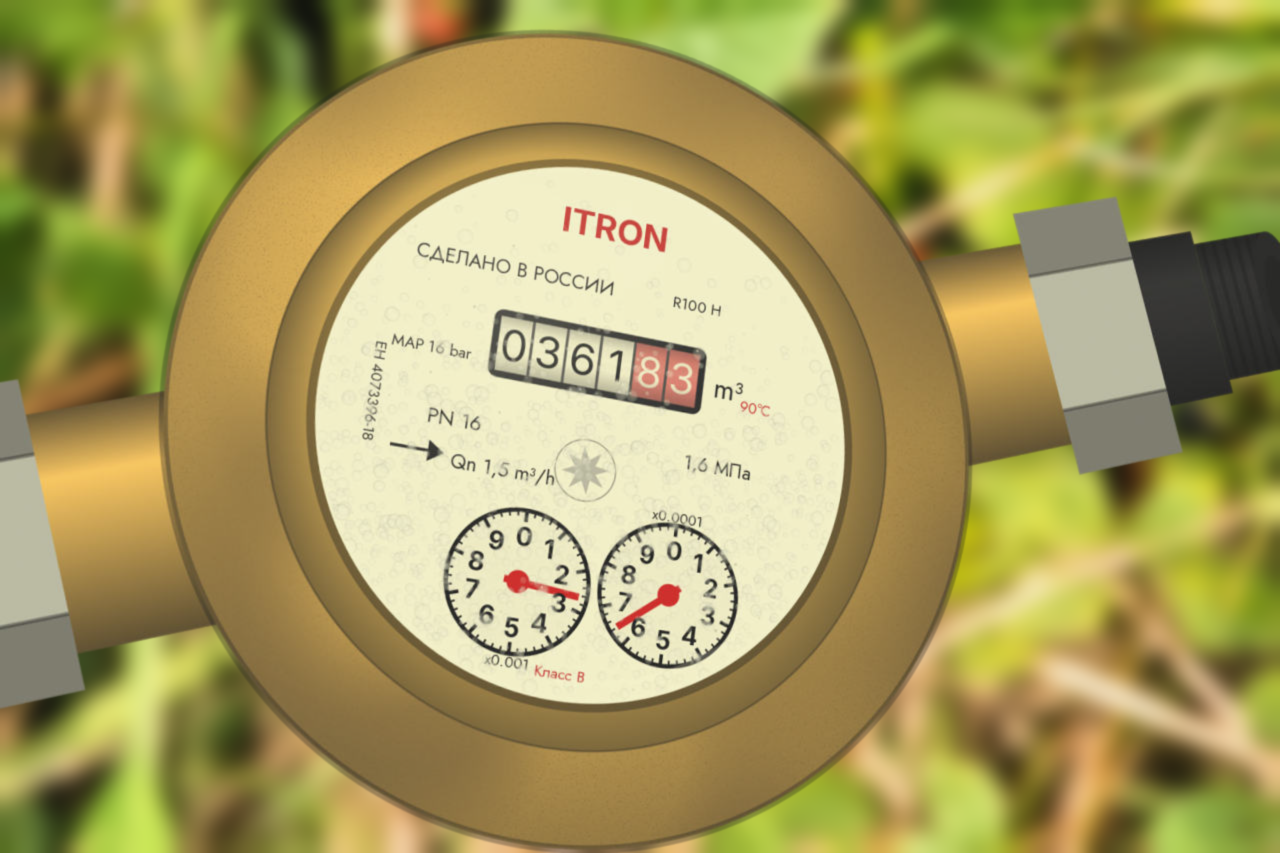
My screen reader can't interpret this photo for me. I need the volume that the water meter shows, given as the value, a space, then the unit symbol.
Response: 361.8326 m³
